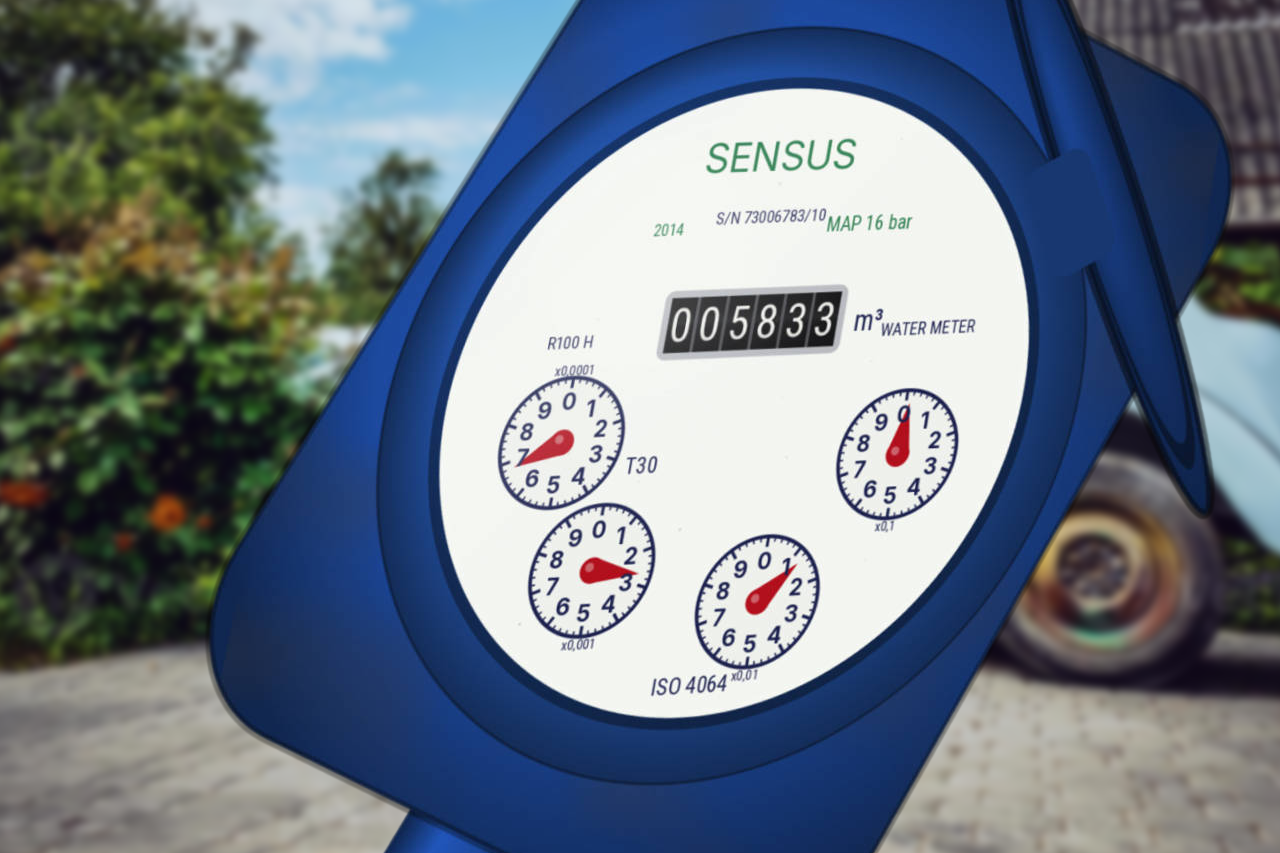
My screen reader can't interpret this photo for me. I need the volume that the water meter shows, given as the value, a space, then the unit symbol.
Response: 5833.0126 m³
